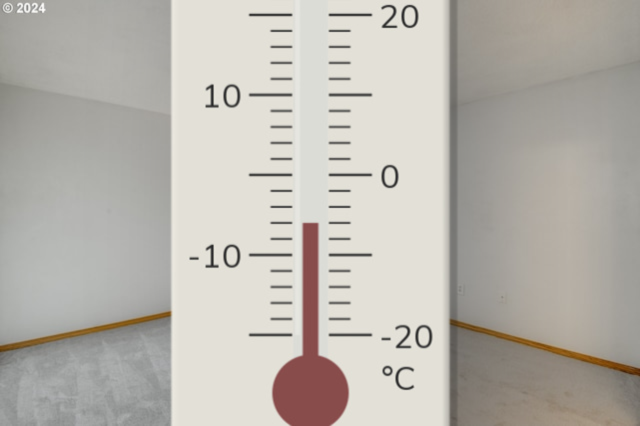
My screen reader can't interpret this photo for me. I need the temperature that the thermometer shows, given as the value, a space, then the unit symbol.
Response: -6 °C
